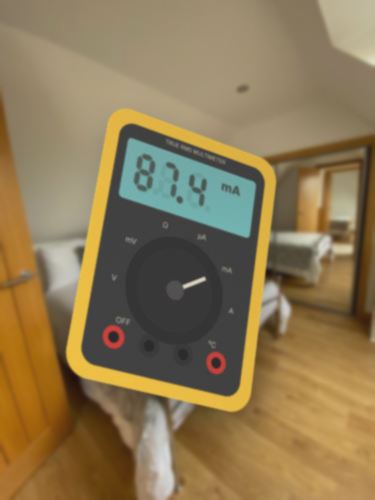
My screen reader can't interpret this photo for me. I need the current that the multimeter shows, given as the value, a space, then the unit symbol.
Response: 87.4 mA
